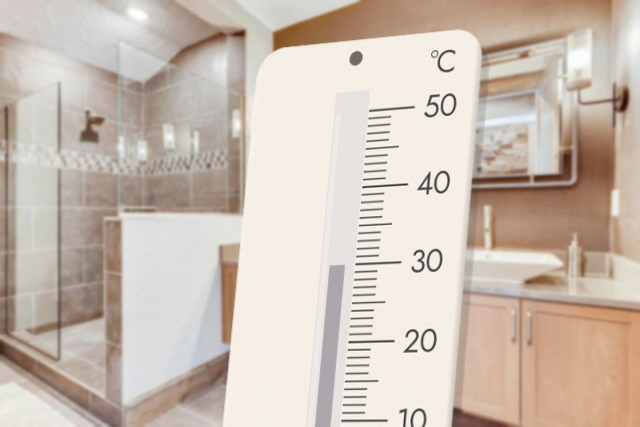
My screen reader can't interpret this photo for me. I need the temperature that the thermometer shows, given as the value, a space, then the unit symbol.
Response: 30 °C
